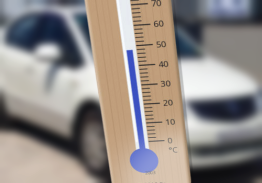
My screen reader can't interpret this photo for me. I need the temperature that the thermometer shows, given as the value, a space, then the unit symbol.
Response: 48 °C
